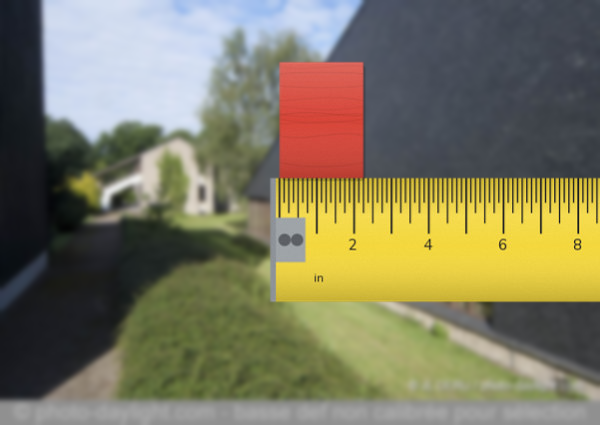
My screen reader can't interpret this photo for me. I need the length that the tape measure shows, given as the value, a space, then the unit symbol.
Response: 2.25 in
